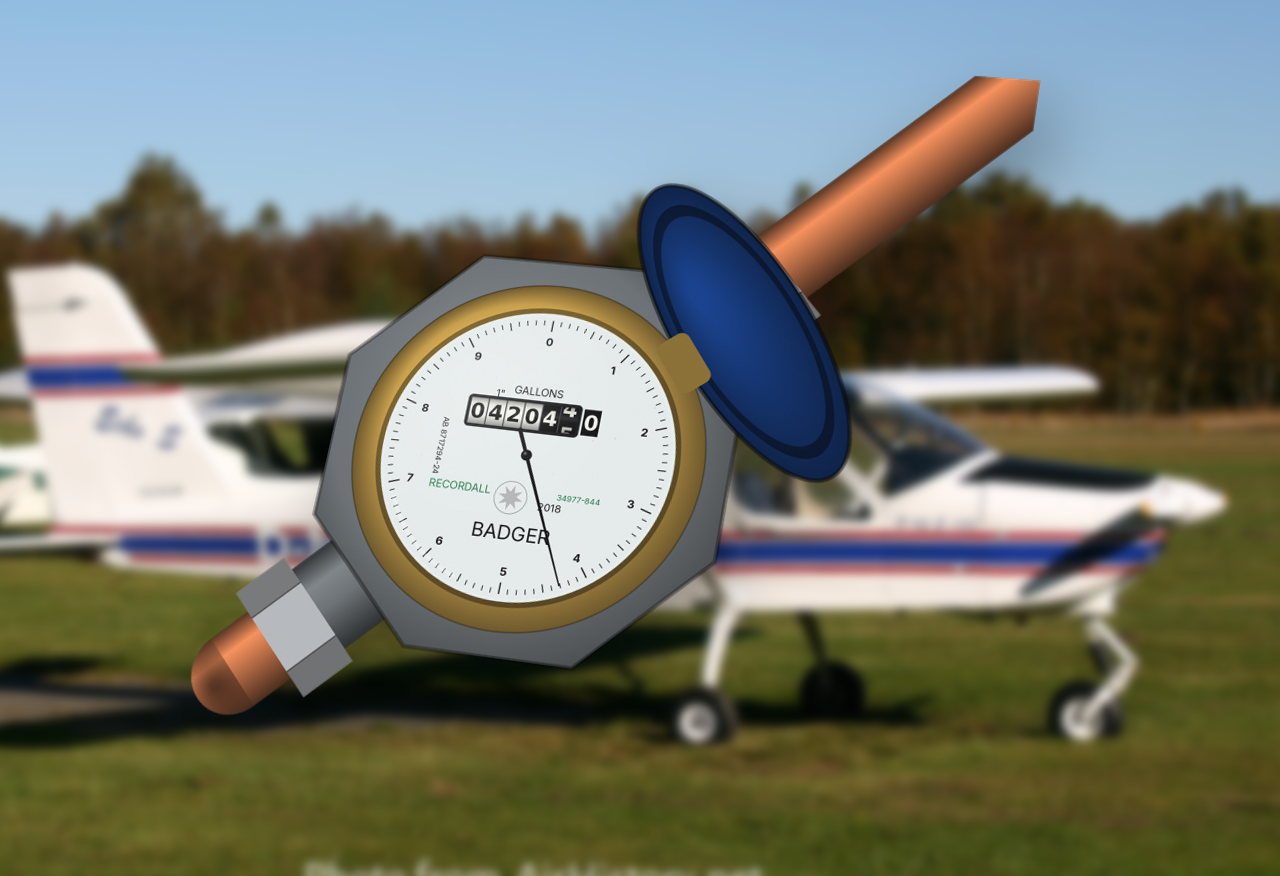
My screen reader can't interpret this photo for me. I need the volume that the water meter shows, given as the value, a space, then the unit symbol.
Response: 420444.3 gal
